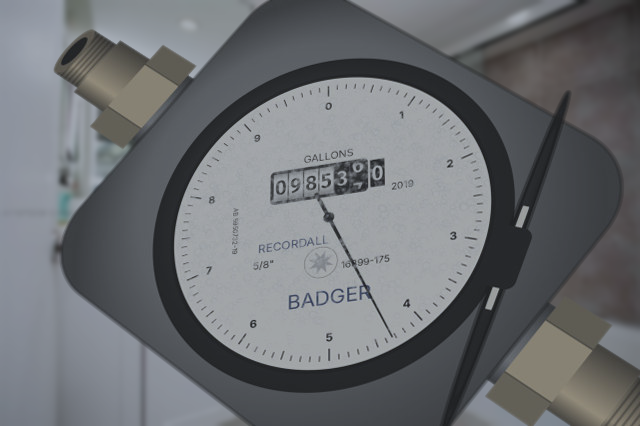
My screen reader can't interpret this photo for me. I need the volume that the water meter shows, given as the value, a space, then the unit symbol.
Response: 985364.3 gal
